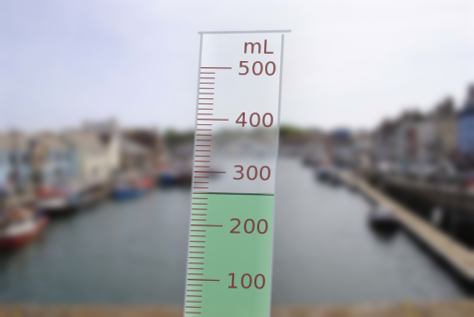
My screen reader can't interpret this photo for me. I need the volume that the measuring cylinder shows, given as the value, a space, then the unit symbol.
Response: 260 mL
